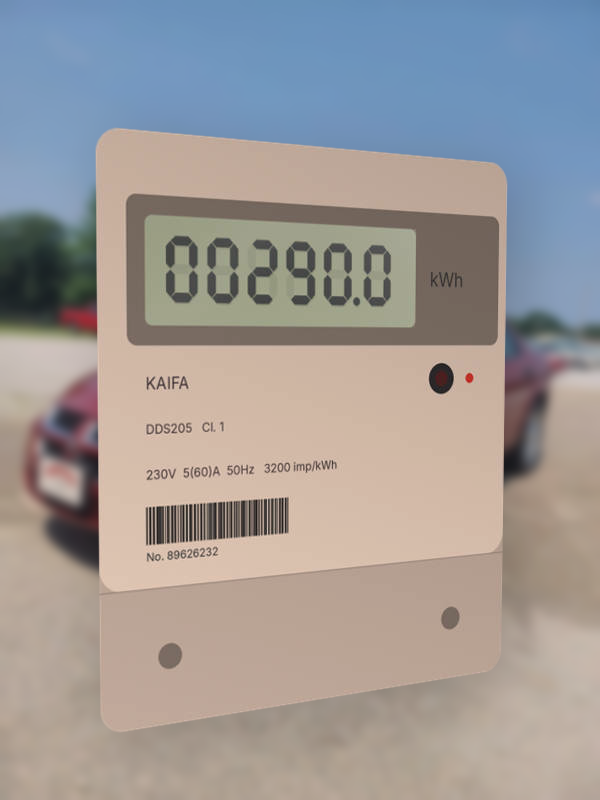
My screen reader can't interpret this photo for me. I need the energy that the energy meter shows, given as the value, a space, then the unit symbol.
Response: 290.0 kWh
